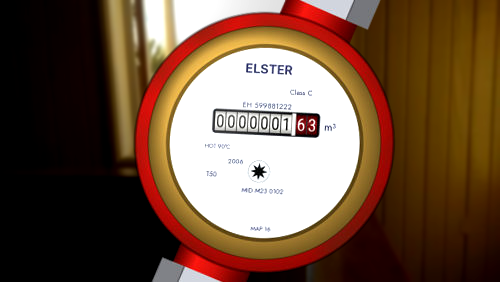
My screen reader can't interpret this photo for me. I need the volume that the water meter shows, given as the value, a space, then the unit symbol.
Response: 1.63 m³
